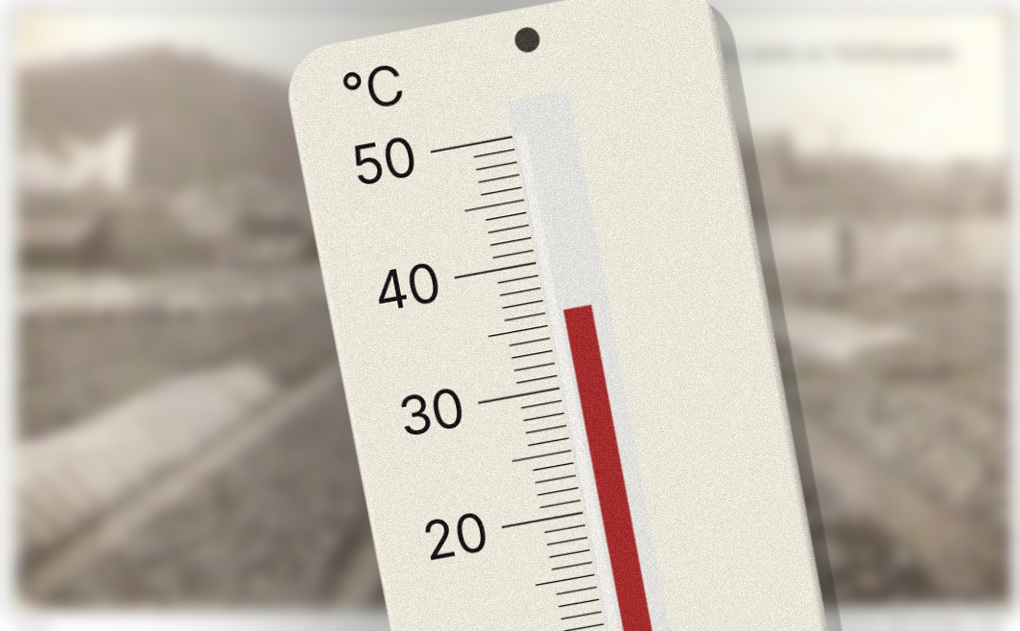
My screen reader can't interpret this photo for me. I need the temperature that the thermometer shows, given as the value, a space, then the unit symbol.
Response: 36 °C
